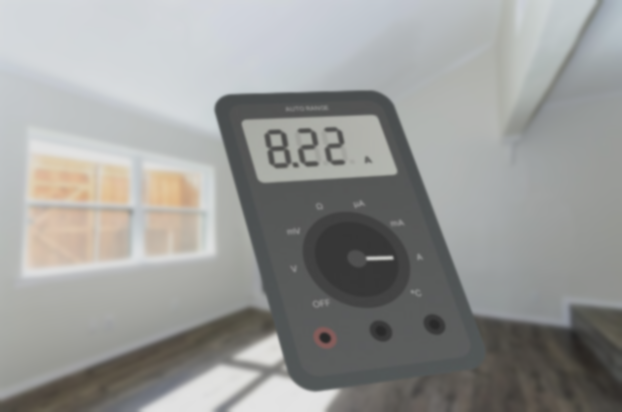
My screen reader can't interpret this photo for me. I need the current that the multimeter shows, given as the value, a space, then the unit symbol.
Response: 8.22 A
